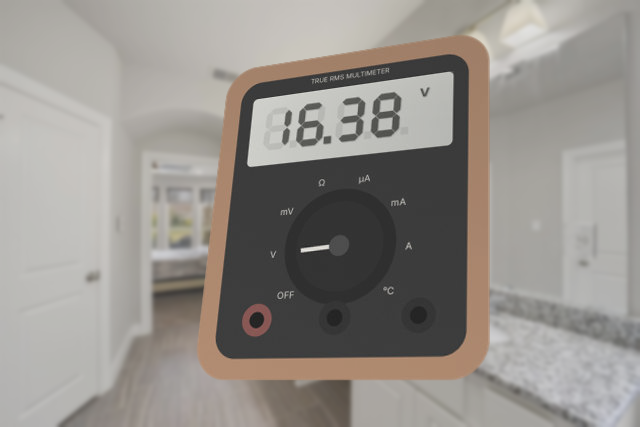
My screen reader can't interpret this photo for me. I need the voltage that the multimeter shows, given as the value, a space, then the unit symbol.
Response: 16.38 V
